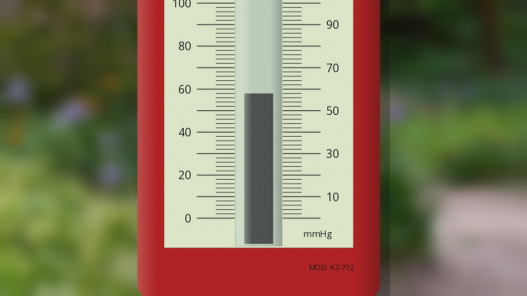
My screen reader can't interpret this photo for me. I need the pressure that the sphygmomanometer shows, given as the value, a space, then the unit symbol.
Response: 58 mmHg
